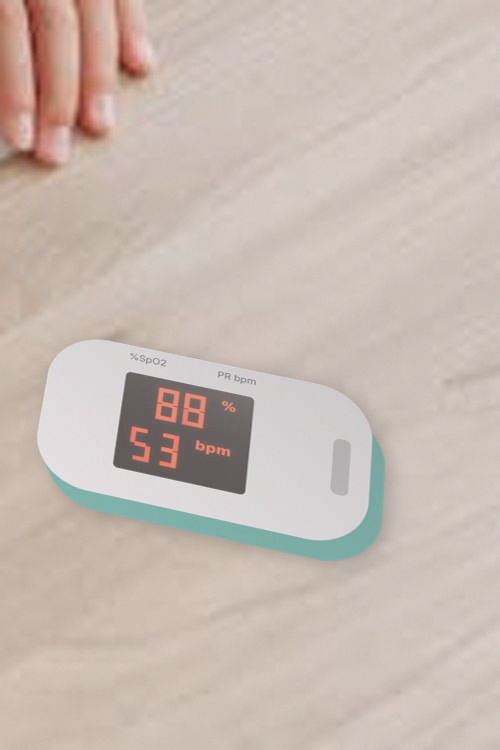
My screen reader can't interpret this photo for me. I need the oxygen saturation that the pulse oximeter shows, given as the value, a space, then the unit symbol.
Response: 88 %
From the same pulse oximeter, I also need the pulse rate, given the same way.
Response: 53 bpm
